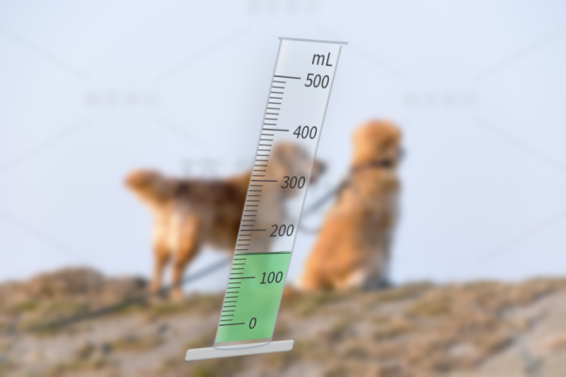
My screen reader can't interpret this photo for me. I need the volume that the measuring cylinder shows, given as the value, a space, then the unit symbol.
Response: 150 mL
